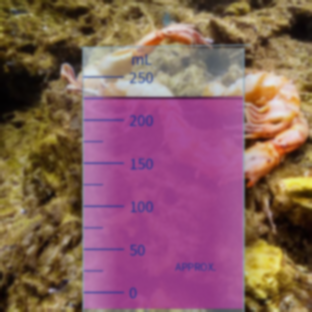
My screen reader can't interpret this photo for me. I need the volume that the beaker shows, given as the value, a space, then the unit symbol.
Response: 225 mL
